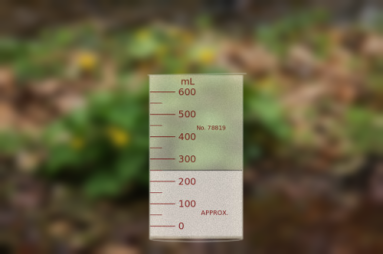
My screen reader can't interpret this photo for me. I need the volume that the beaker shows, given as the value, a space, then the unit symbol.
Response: 250 mL
